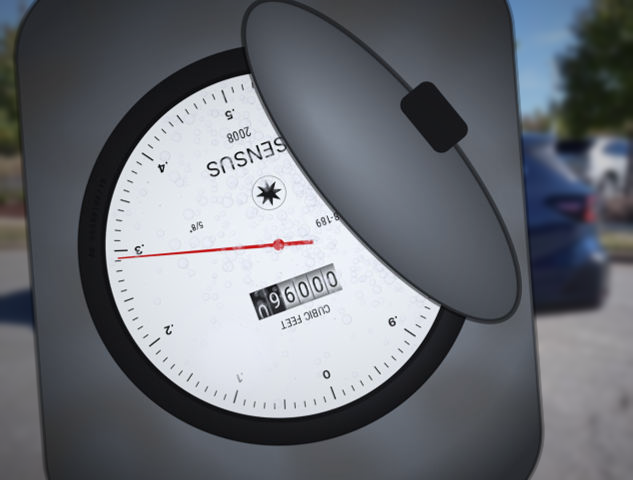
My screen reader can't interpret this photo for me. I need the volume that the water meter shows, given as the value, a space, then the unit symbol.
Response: 960.29 ft³
